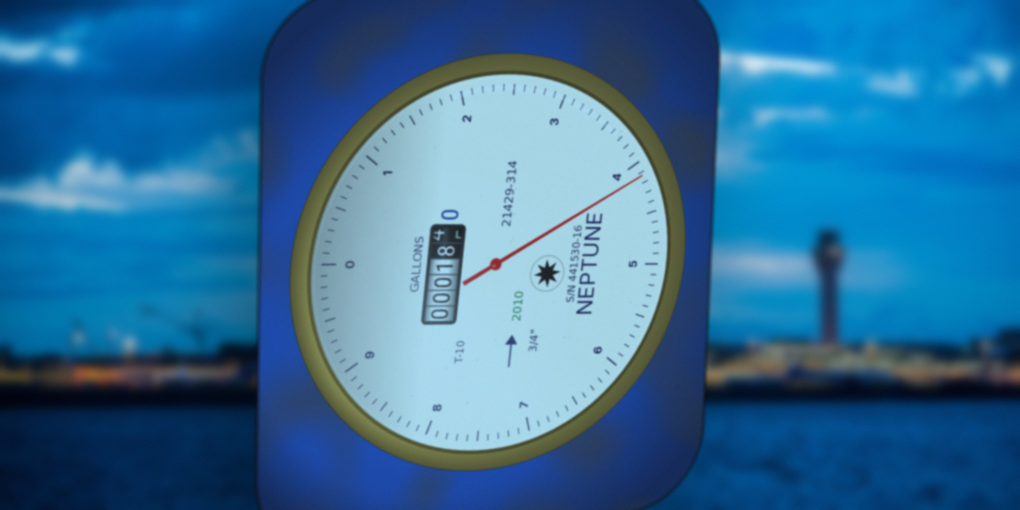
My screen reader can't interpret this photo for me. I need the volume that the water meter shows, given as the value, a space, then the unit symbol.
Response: 1844.1 gal
